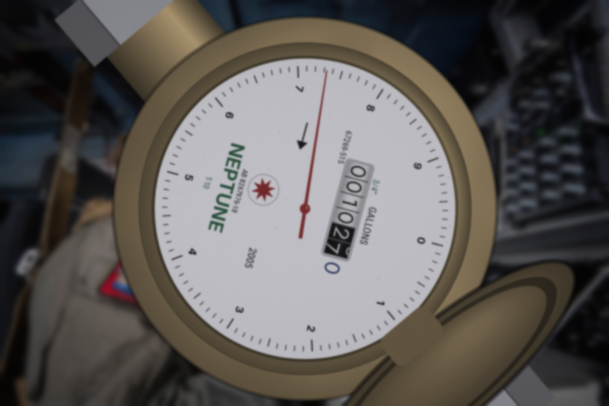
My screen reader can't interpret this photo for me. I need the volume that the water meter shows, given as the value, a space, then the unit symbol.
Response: 10267.3 gal
